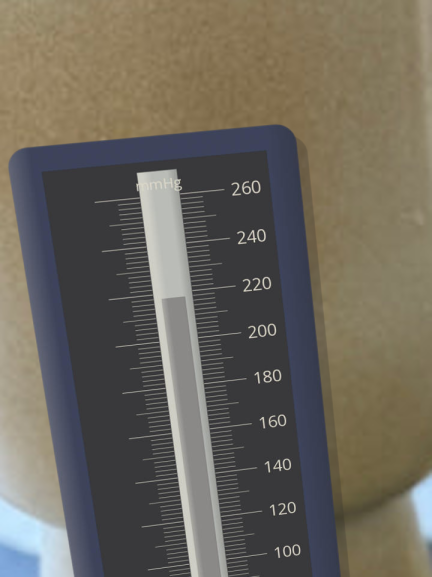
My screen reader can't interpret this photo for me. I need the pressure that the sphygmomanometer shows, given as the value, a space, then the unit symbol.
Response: 218 mmHg
